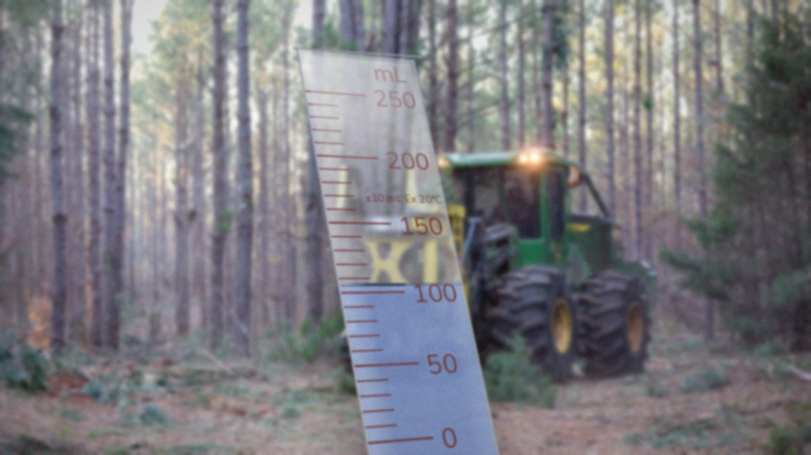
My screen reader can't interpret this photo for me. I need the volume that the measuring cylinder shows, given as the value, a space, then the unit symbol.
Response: 105 mL
